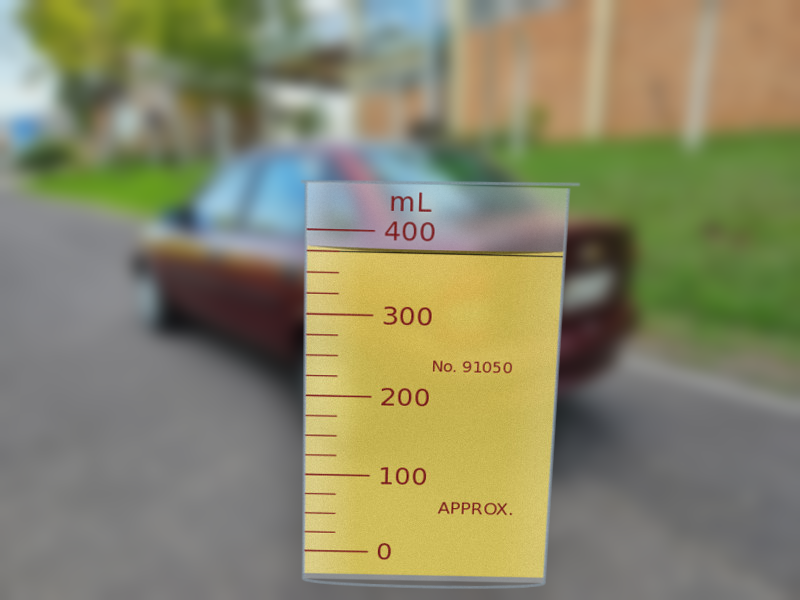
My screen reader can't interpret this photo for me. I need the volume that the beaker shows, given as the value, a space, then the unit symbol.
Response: 375 mL
